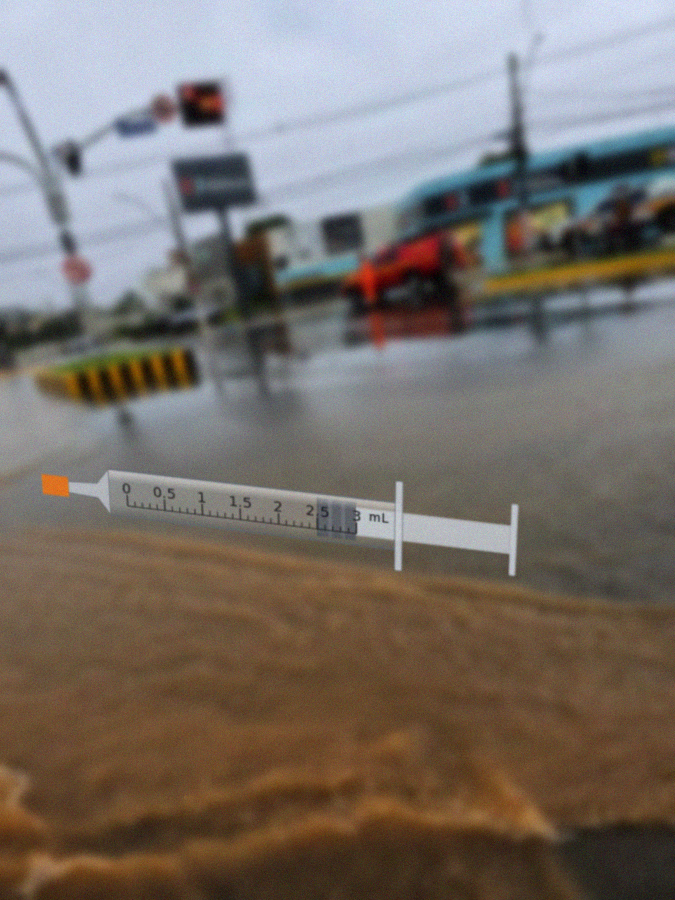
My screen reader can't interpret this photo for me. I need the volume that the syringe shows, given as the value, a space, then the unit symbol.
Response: 2.5 mL
